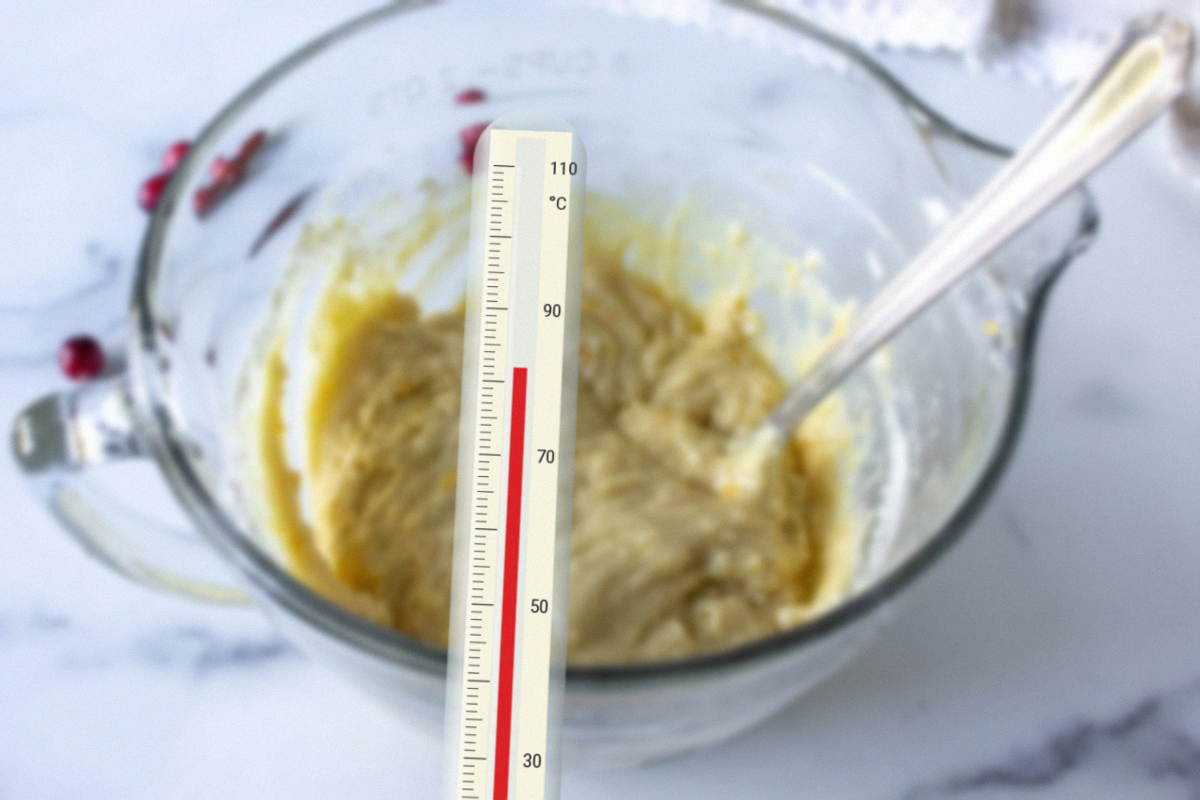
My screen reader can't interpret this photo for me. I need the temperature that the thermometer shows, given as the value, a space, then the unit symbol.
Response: 82 °C
